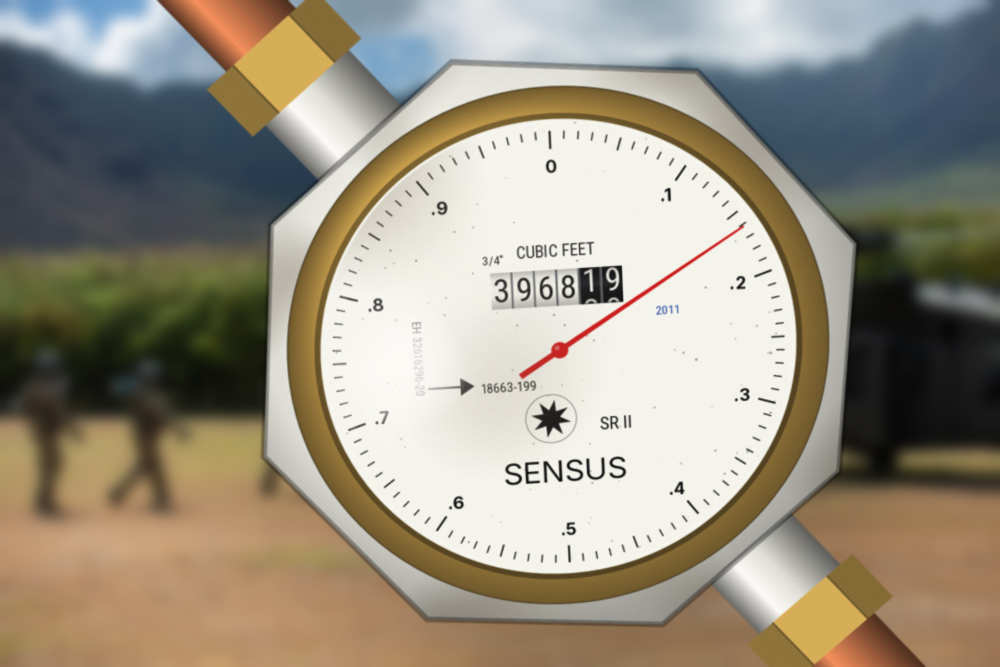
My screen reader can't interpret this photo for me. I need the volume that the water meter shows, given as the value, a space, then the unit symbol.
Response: 396819.16 ft³
